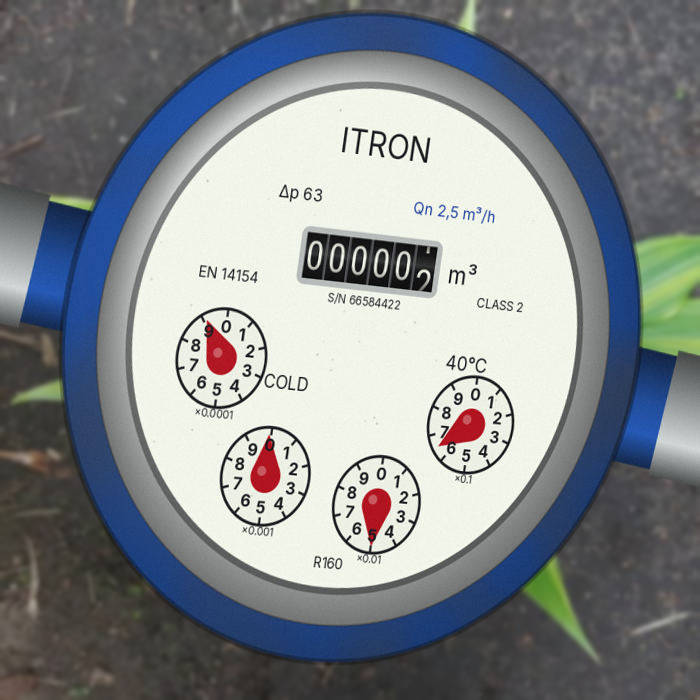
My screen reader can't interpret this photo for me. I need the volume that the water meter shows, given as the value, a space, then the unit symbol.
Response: 1.6499 m³
